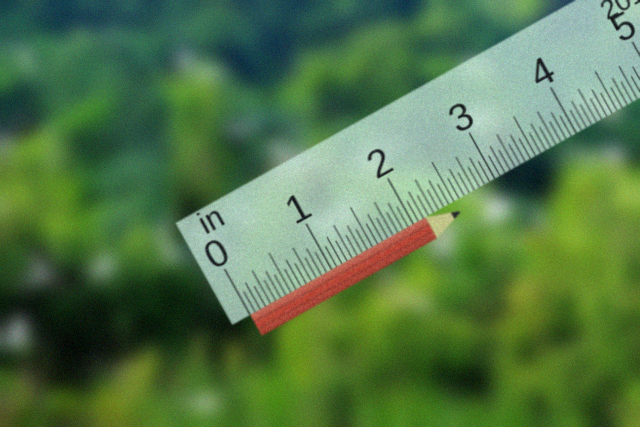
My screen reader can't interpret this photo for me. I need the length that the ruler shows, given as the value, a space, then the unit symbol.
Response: 2.5 in
